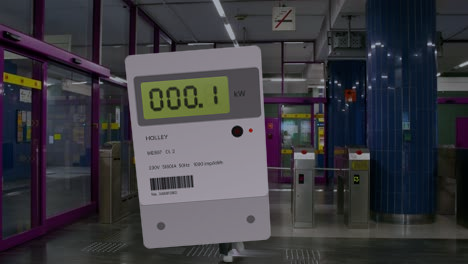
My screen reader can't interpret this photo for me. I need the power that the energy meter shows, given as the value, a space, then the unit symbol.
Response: 0.1 kW
